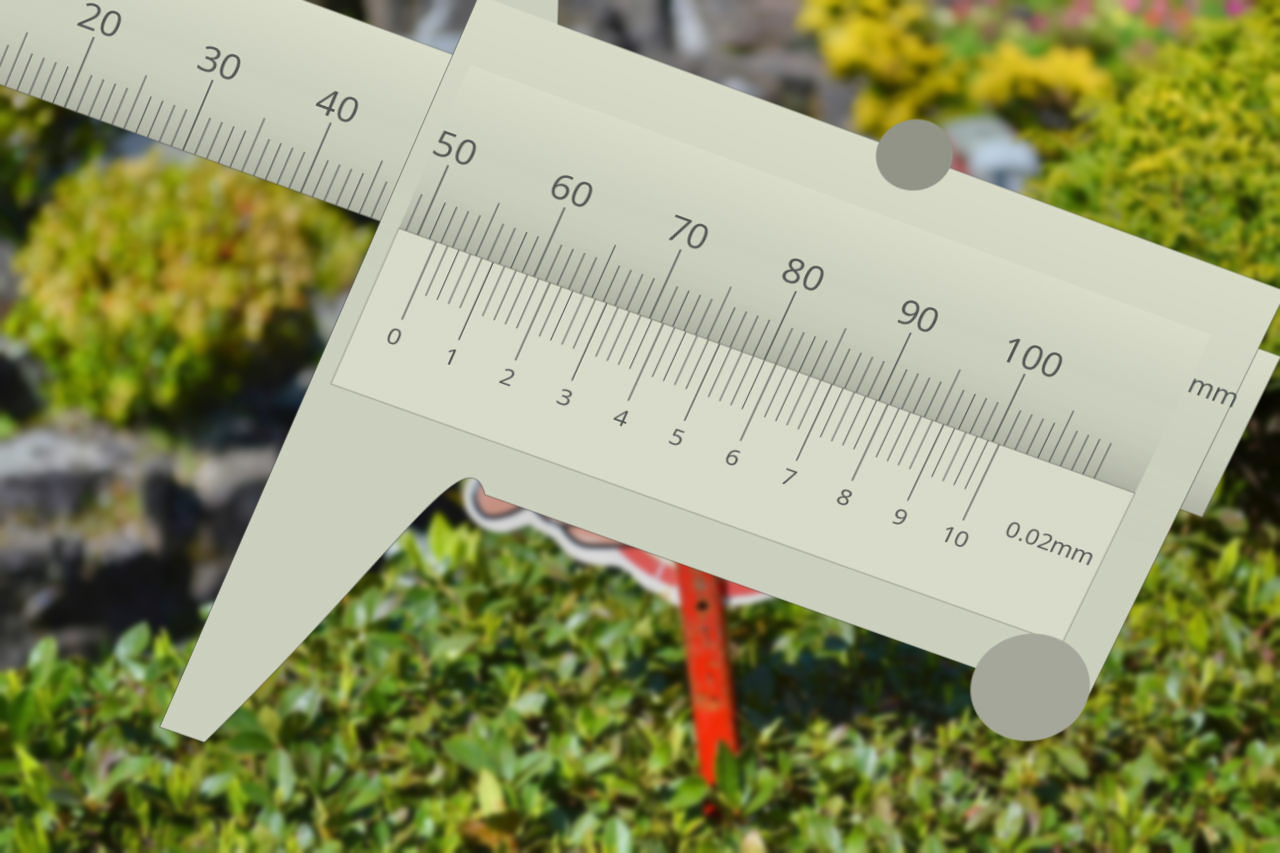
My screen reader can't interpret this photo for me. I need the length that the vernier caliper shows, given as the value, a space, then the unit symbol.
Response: 51.6 mm
